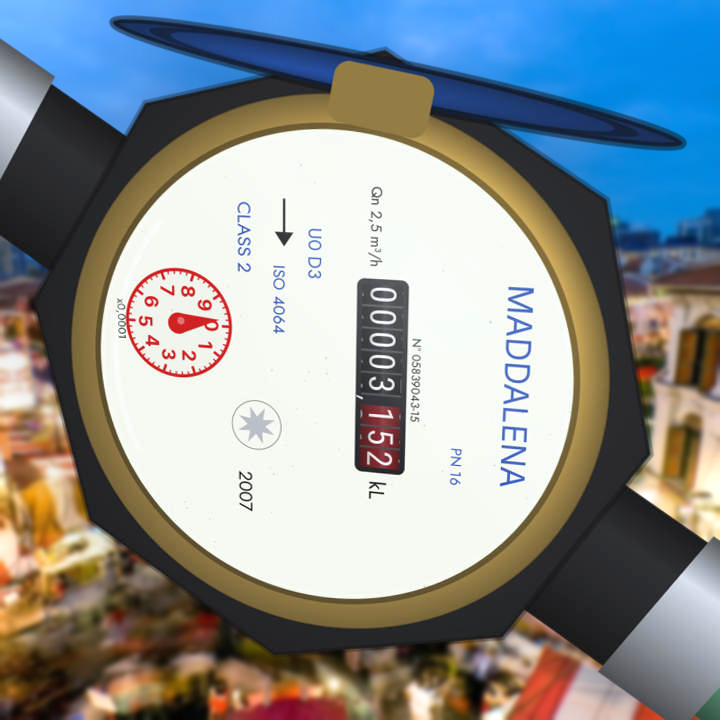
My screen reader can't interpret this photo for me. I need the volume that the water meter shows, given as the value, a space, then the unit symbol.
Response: 3.1519 kL
